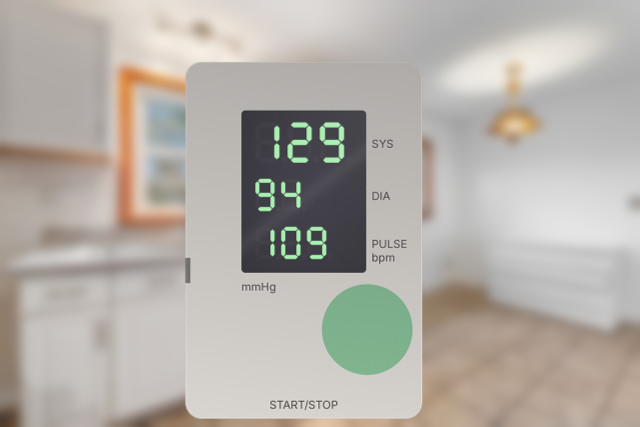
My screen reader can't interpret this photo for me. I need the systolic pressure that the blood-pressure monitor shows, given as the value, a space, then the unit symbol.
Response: 129 mmHg
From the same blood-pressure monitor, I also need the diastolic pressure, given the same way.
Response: 94 mmHg
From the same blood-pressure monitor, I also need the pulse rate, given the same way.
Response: 109 bpm
